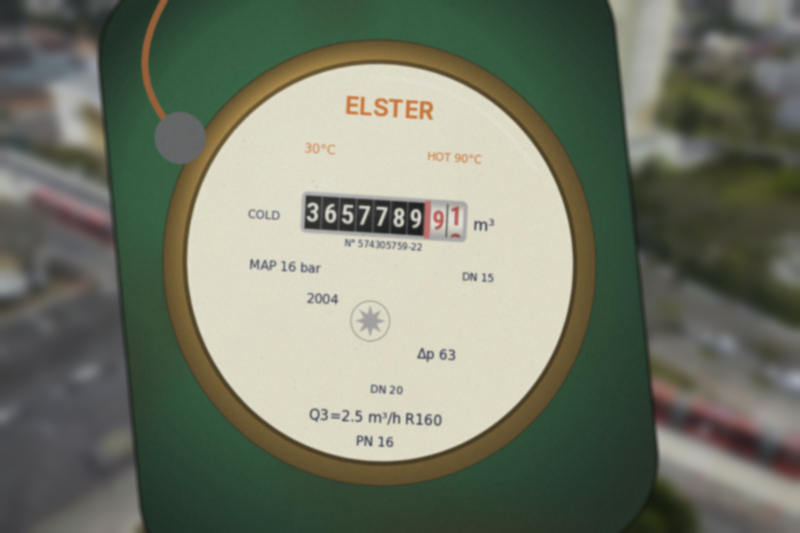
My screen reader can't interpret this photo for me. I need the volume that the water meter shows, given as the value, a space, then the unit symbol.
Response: 3657789.91 m³
